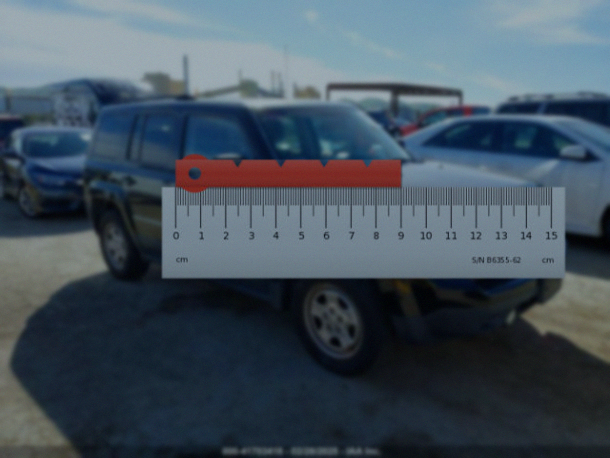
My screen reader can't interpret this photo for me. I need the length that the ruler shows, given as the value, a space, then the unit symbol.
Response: 9 cm
